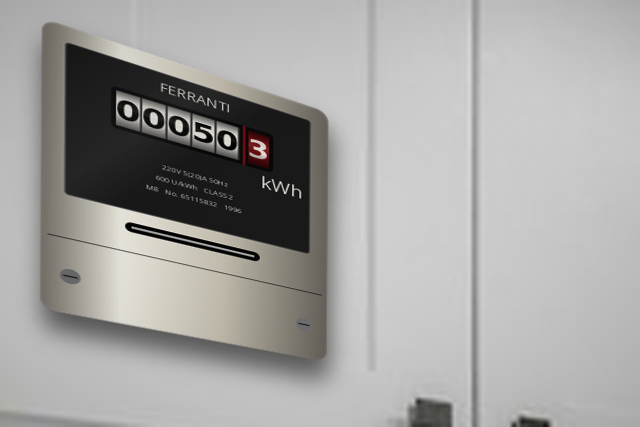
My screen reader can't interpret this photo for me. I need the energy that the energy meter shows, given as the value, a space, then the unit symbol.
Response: 50.3 kWh
